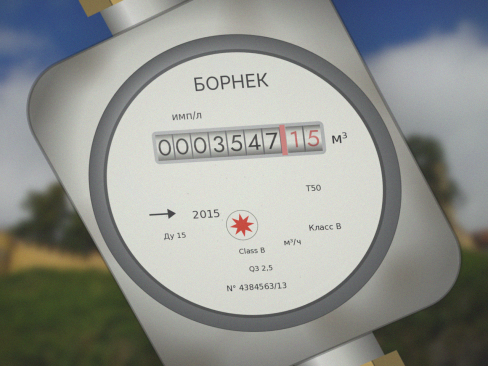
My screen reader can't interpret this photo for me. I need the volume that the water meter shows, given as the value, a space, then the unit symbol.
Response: 3547.15 m³
